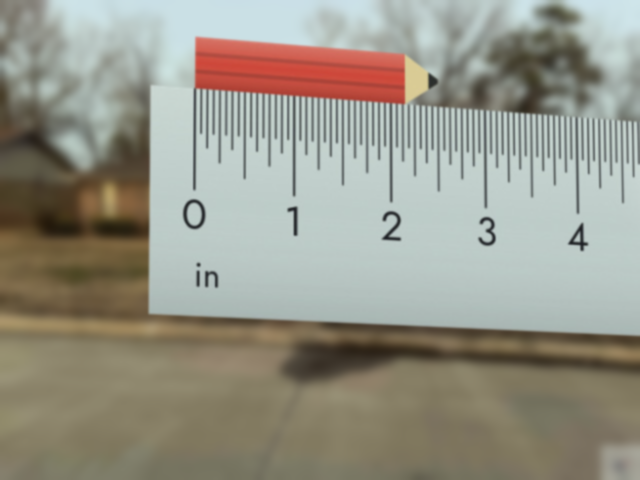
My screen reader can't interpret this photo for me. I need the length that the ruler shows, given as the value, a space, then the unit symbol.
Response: 2.5 in
